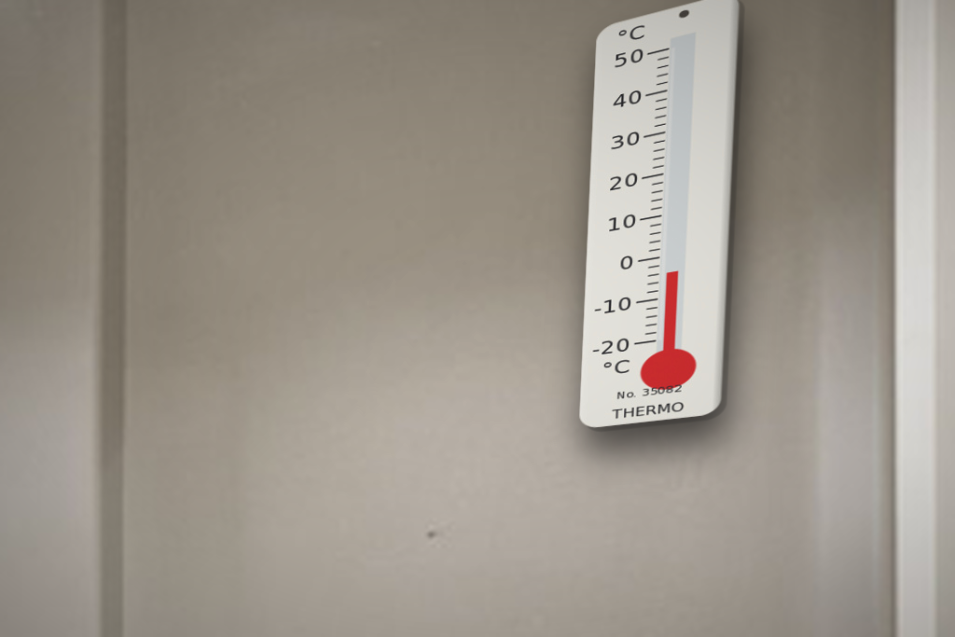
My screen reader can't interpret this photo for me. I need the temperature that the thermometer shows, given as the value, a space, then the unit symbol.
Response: -4 °C
